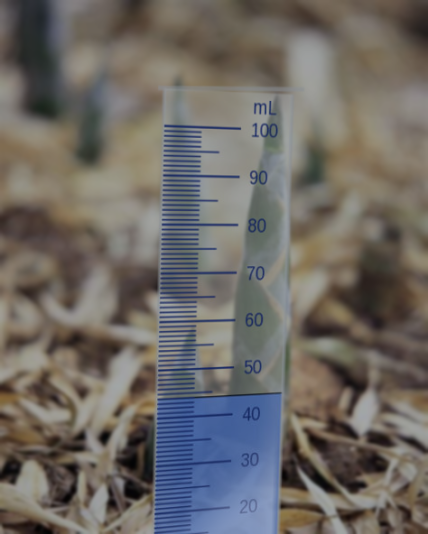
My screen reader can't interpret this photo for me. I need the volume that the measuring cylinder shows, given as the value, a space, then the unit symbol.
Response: 44 mL
